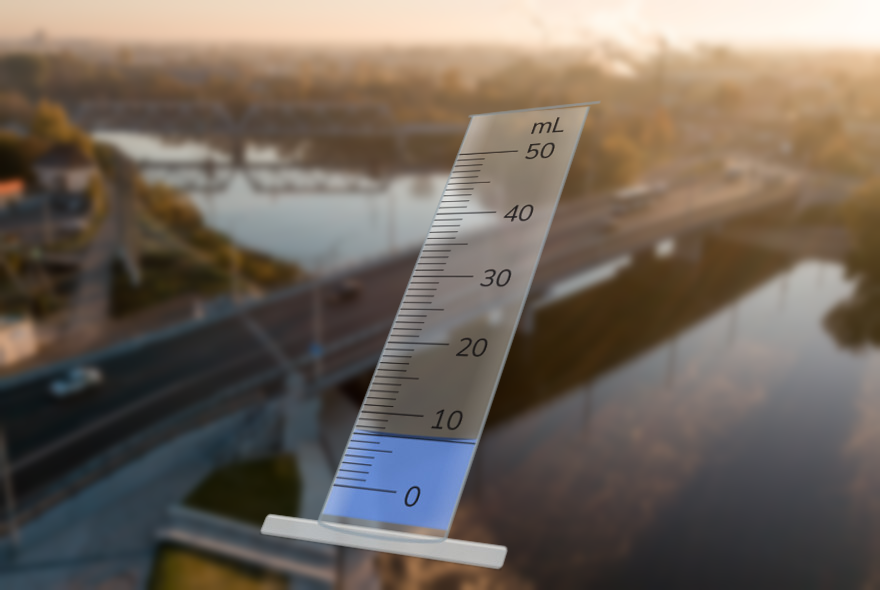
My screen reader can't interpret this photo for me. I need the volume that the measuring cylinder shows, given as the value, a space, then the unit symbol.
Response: 7 mL
